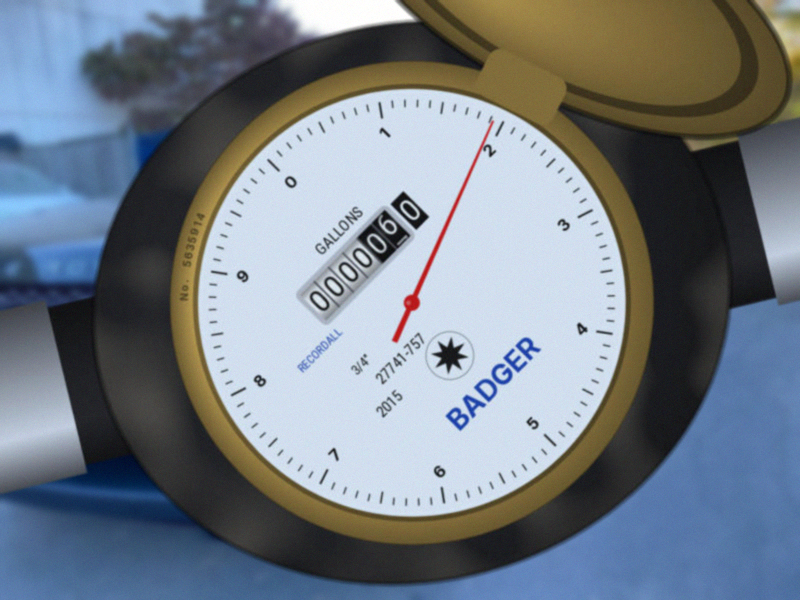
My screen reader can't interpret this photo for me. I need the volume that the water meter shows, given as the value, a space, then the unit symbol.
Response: 61.9 gal
